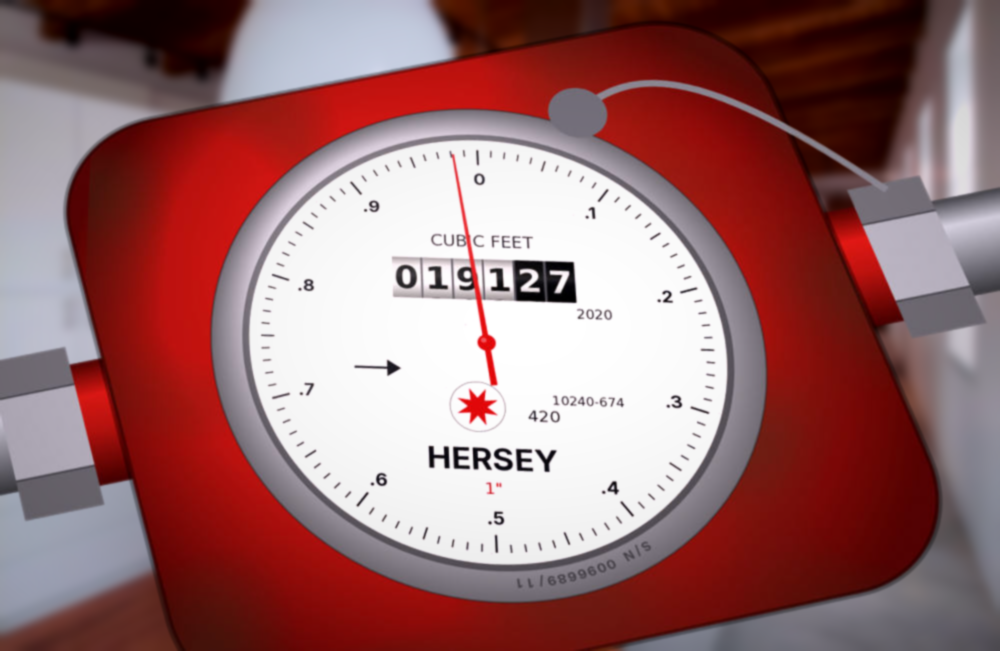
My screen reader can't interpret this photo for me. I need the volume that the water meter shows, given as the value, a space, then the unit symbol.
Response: 19126.98 ft³
